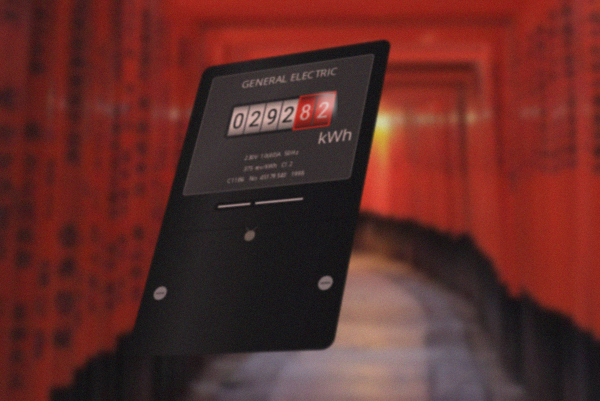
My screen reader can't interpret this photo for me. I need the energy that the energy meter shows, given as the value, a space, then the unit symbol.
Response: 292.82 kWh
